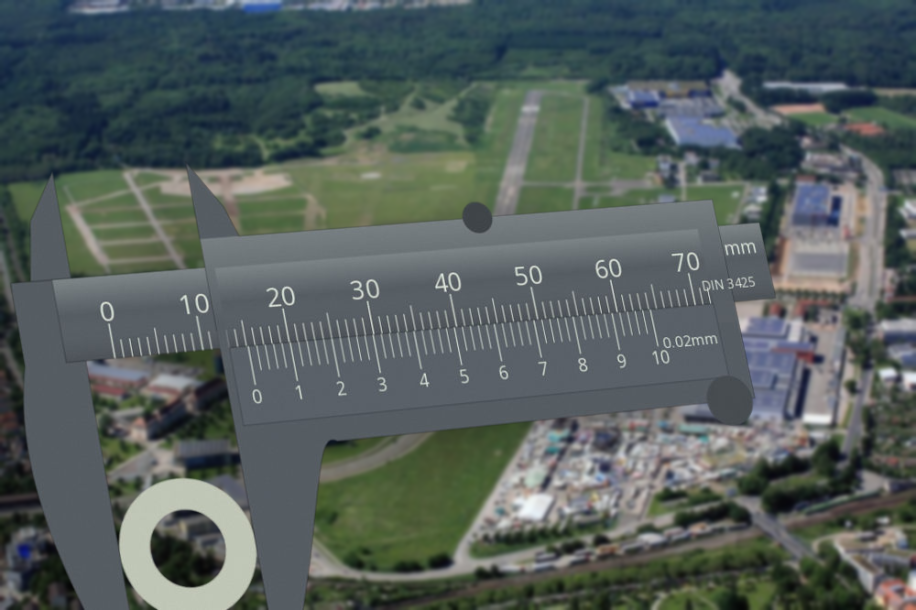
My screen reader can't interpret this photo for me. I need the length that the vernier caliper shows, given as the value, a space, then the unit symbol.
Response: 15.2 mm
